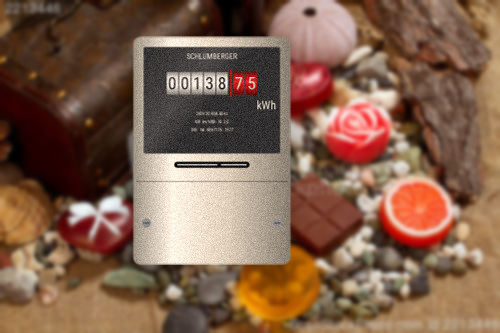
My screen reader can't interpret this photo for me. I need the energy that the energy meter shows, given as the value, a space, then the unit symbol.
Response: 138.75 kWh
